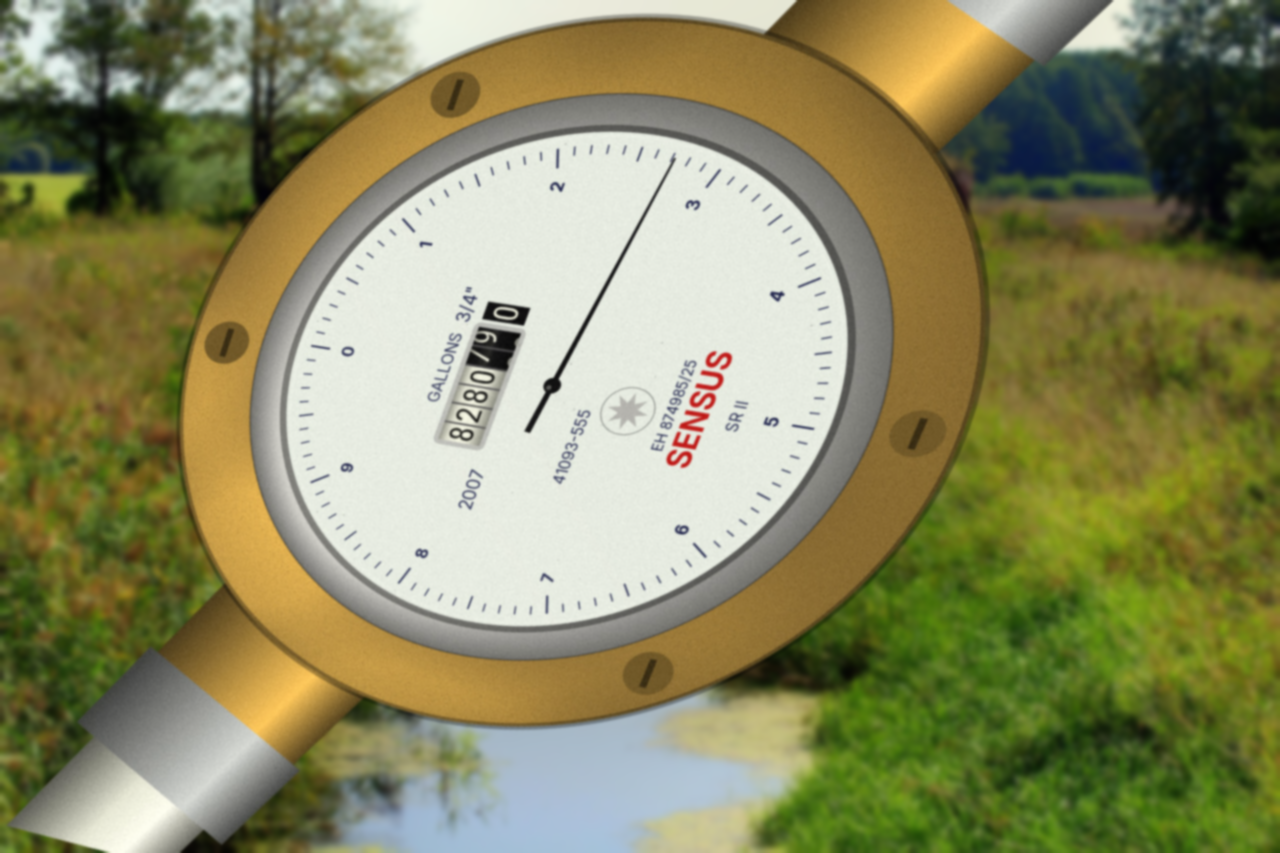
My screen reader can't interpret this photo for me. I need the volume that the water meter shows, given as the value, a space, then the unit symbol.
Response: 8280792.7 gal
